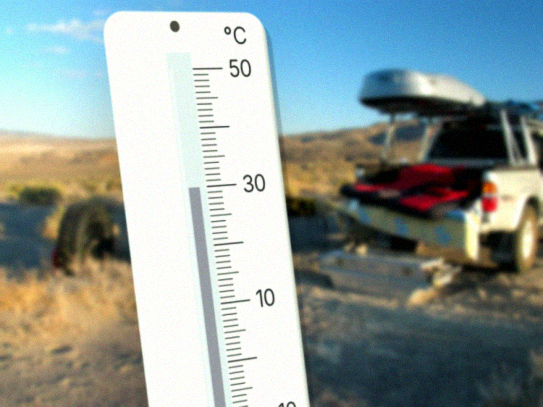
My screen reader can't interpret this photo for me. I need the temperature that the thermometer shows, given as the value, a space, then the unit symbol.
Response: 30 °C
